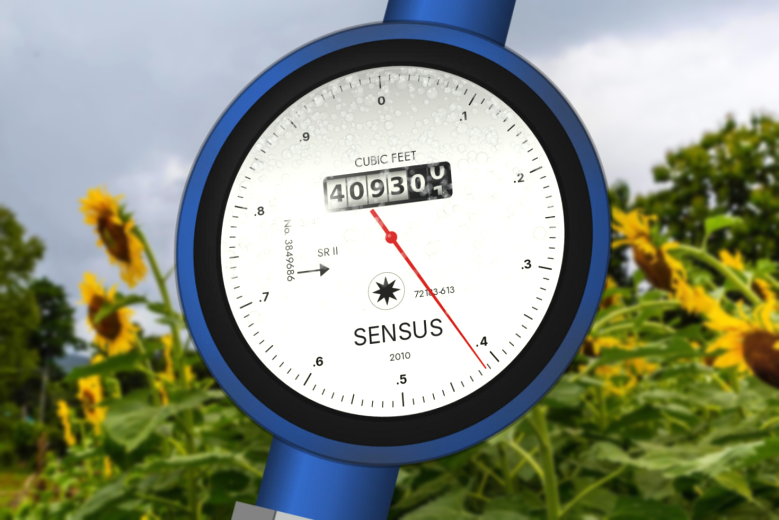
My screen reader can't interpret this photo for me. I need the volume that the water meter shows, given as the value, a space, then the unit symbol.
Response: 409300.41 ft³
